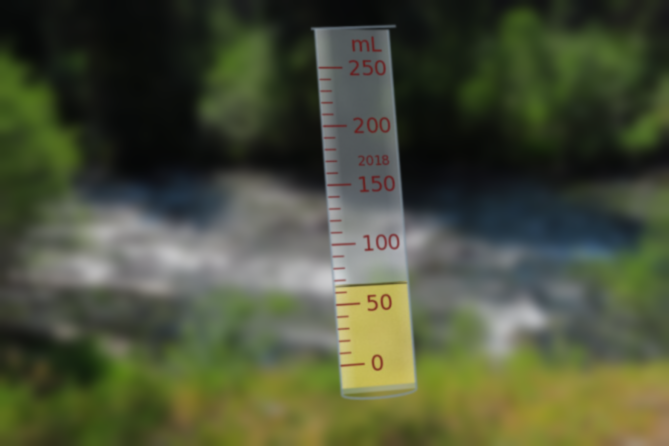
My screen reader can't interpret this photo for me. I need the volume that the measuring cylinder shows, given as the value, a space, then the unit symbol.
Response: 65 mL
